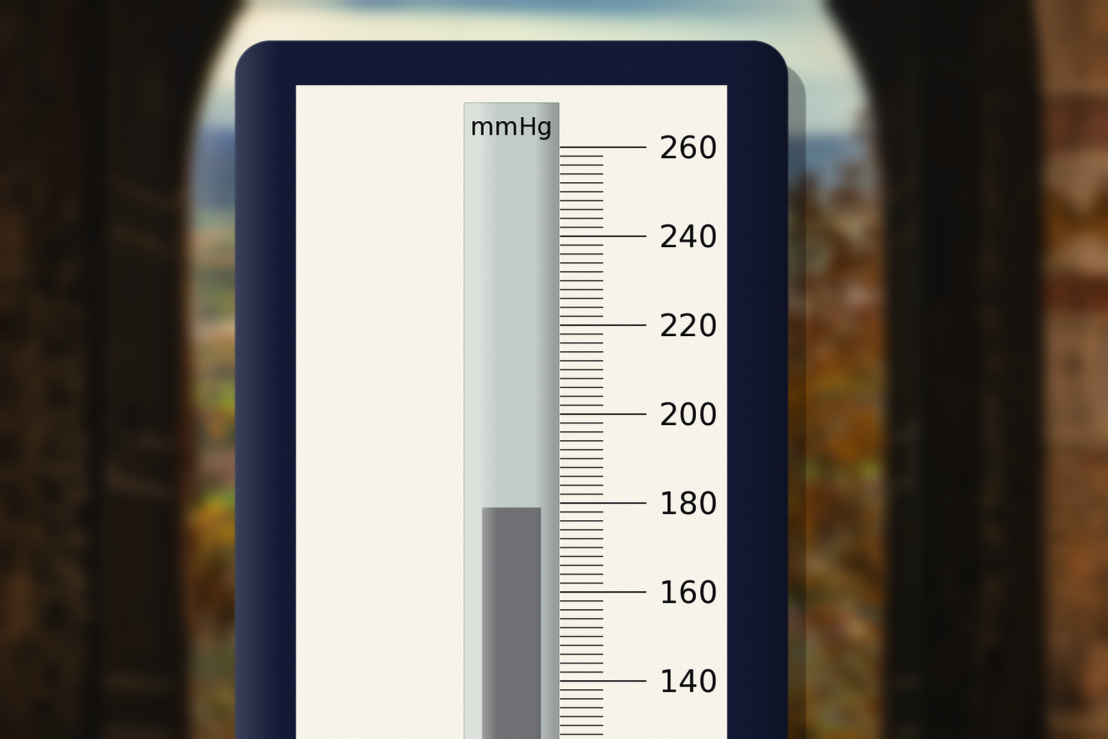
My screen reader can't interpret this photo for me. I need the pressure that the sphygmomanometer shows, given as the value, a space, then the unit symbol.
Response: 179 mmHg
